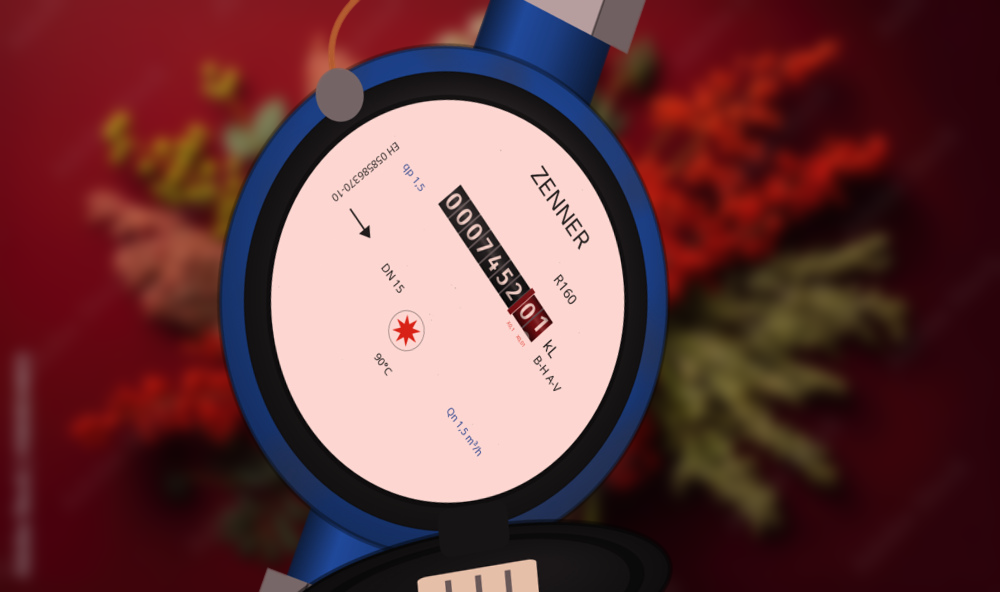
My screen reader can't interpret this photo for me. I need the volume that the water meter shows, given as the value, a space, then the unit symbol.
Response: 7452.01 kL
